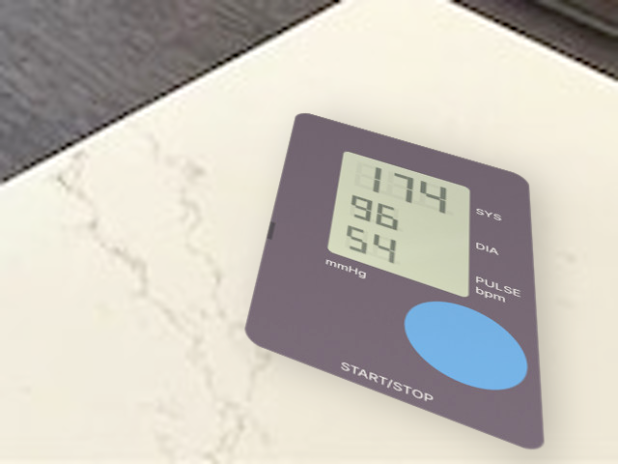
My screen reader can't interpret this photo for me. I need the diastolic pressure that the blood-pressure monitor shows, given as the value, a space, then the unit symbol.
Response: 96 mmHg
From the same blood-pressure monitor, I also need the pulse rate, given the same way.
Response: 54 bpm
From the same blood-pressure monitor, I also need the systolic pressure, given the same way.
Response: 174 mmHg
